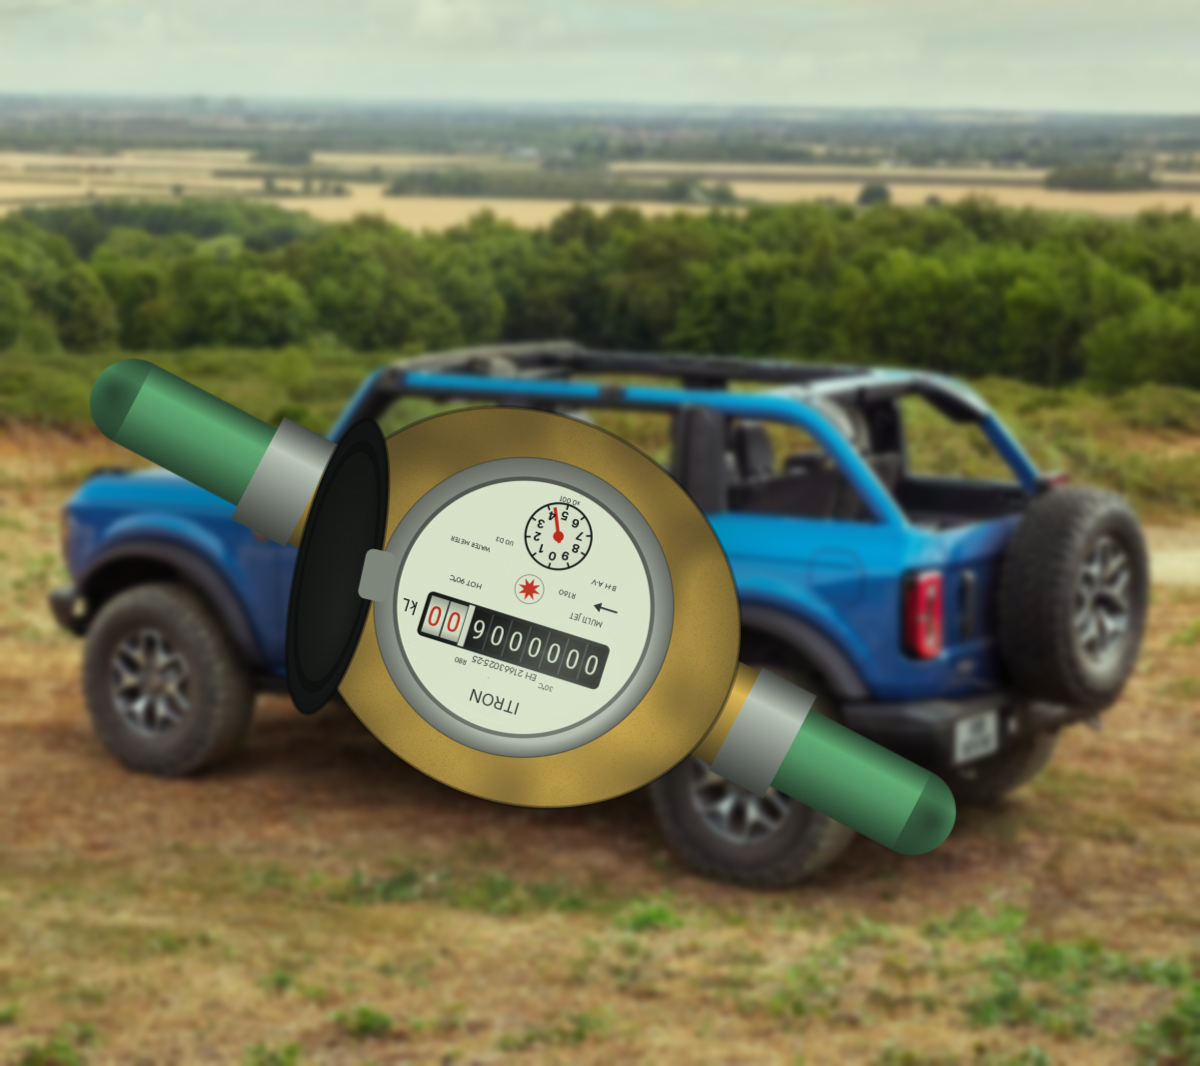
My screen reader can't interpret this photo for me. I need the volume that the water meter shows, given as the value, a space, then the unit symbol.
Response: 6.004 kL
